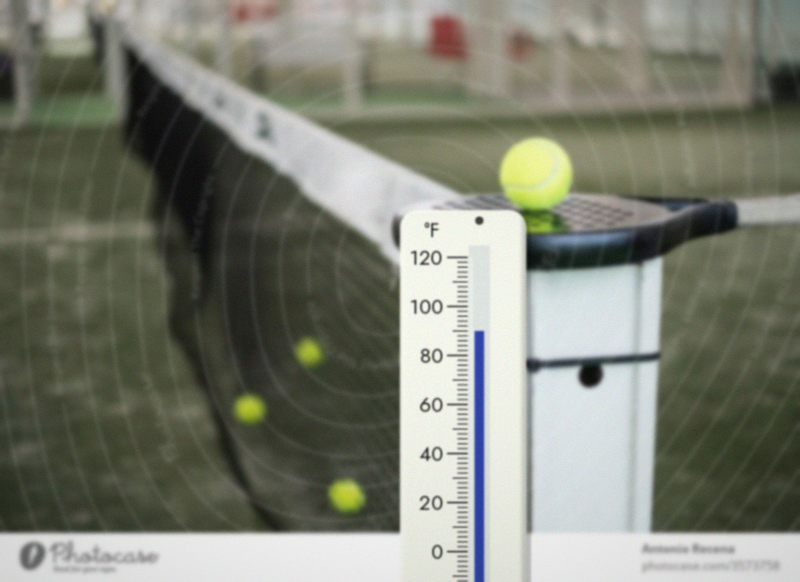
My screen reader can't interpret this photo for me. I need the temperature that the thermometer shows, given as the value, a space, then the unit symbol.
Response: 90 °F
